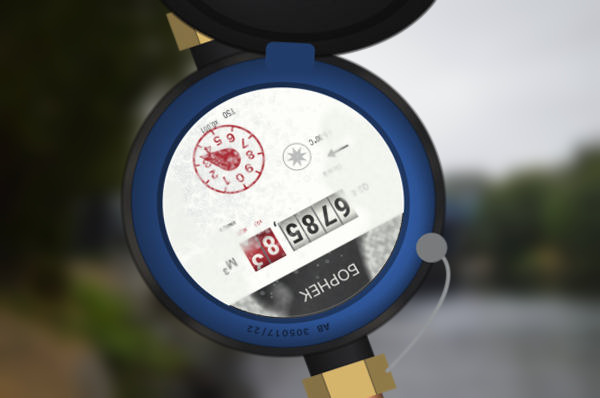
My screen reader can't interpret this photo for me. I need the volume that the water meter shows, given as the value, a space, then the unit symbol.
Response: 6785.833 m³
